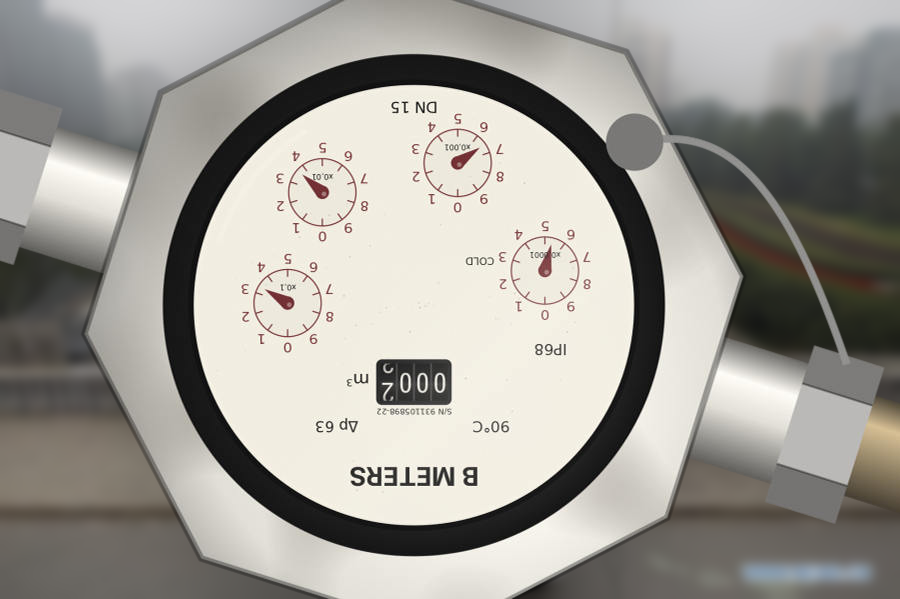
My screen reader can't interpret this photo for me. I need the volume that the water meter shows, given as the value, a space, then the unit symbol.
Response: 2.3365 m³
